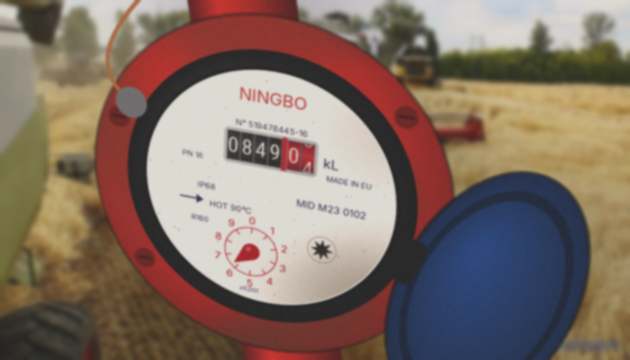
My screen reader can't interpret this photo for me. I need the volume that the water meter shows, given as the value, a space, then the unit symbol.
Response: 849.036 kL
